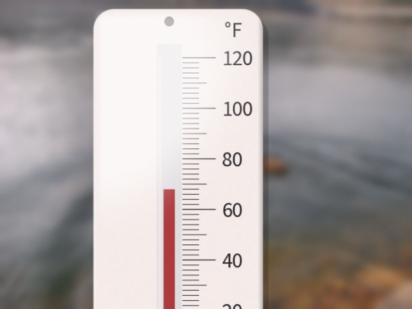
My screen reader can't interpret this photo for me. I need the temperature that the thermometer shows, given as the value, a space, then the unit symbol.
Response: 68 °F
